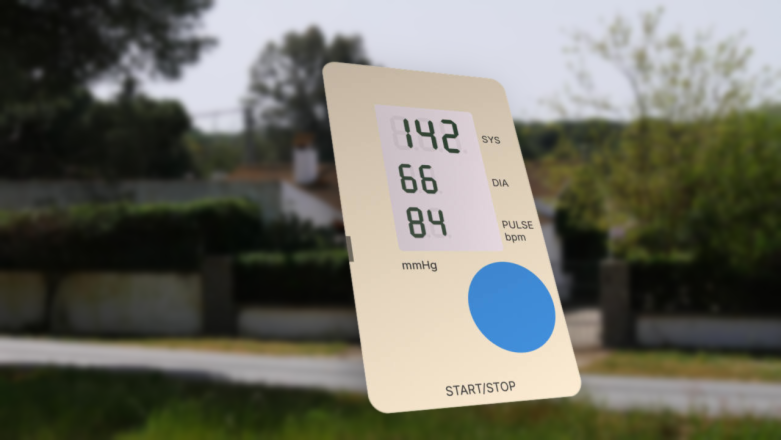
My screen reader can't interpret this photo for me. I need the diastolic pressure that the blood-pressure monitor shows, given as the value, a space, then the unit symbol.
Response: 66 mmHg
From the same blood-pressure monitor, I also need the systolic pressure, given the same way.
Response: 142 mmHg
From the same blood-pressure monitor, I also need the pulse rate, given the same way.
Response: 84 bpm
